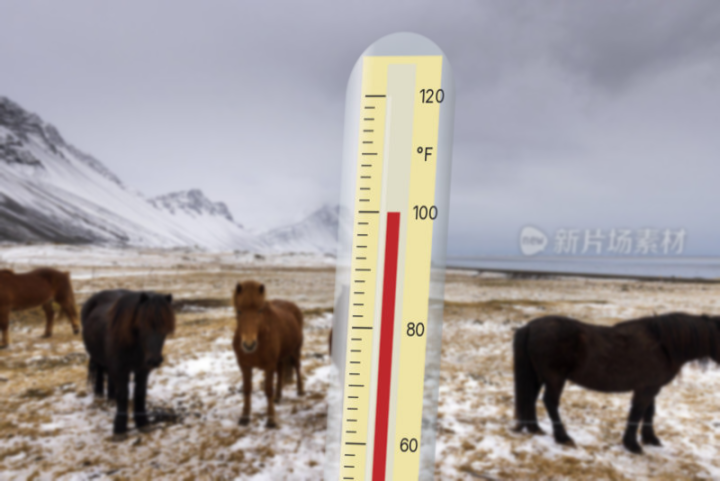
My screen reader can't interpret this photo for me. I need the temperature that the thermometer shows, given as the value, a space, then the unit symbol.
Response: 100 °F
